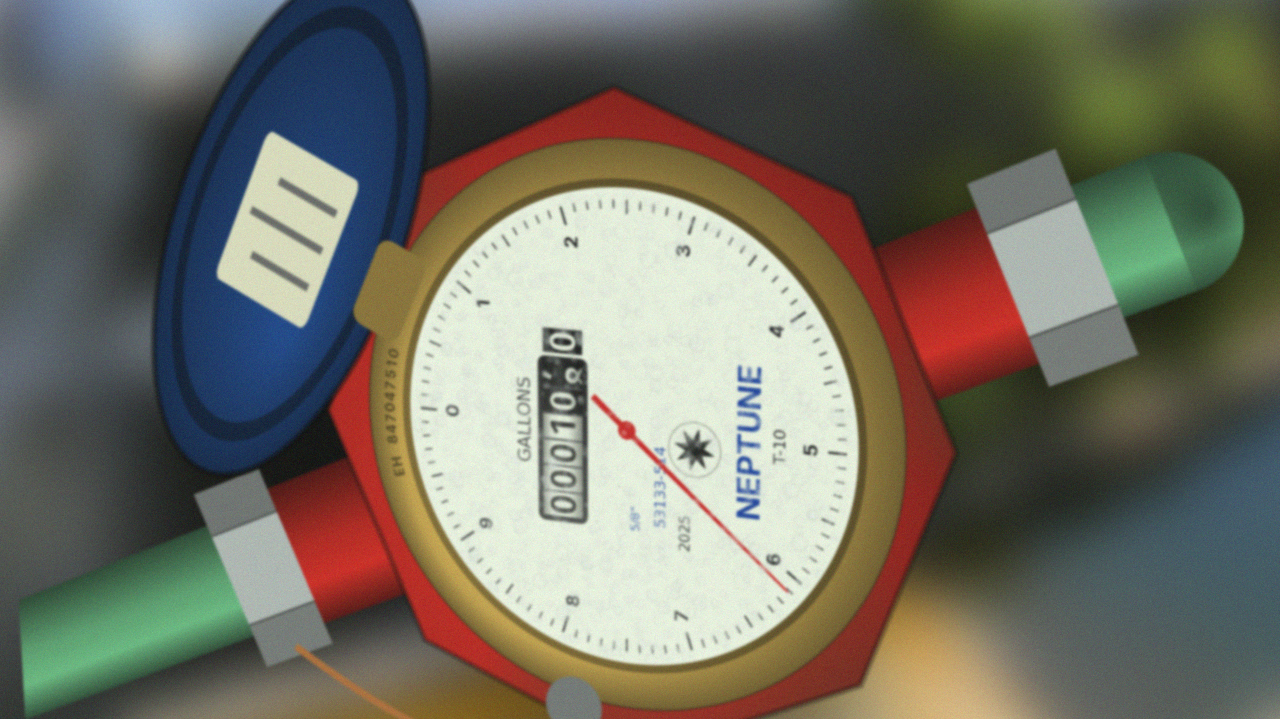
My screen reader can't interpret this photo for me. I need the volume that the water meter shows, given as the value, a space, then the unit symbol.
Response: 1076.1 gal
